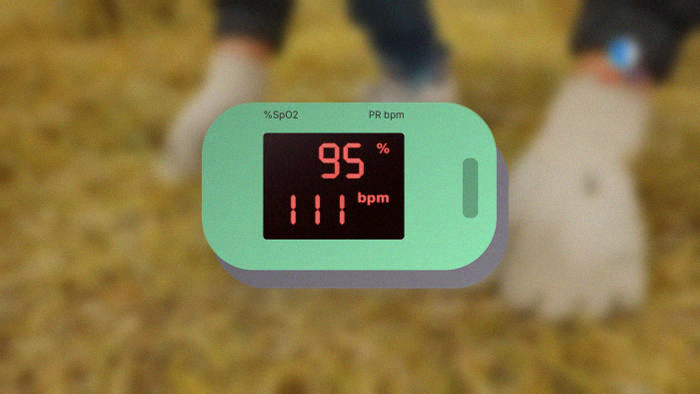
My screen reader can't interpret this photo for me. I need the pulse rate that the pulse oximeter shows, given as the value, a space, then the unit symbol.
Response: 111 bpm
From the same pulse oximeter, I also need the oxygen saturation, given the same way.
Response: 95 %
